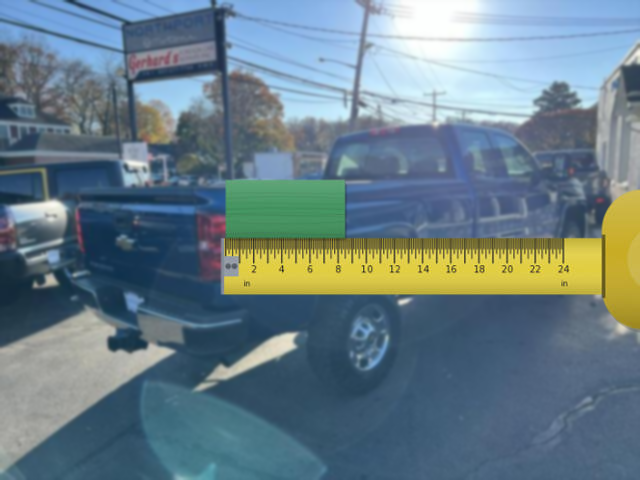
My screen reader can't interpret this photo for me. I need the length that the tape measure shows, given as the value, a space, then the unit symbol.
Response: 8.5 in
